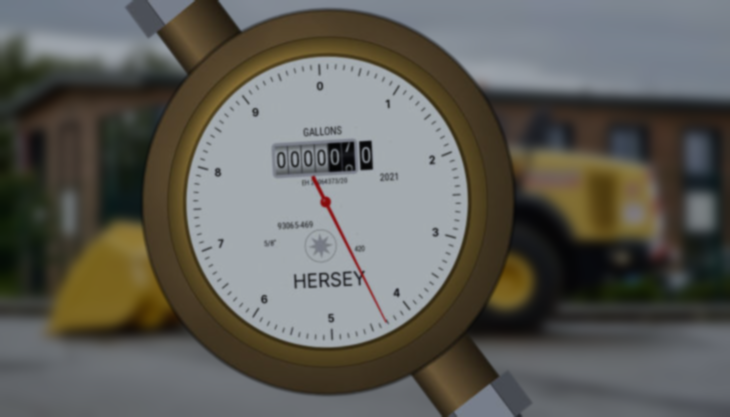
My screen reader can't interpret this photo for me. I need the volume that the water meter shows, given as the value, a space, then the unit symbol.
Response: 74.3 gal
